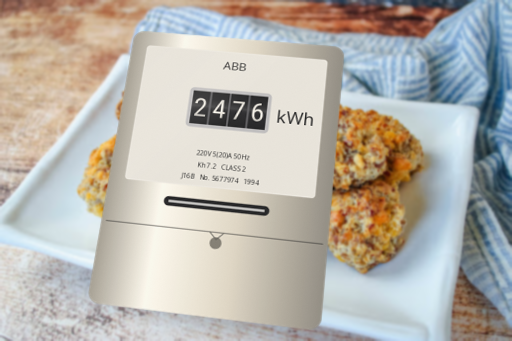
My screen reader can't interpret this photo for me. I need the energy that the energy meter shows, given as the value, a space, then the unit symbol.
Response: 2476 kWh
